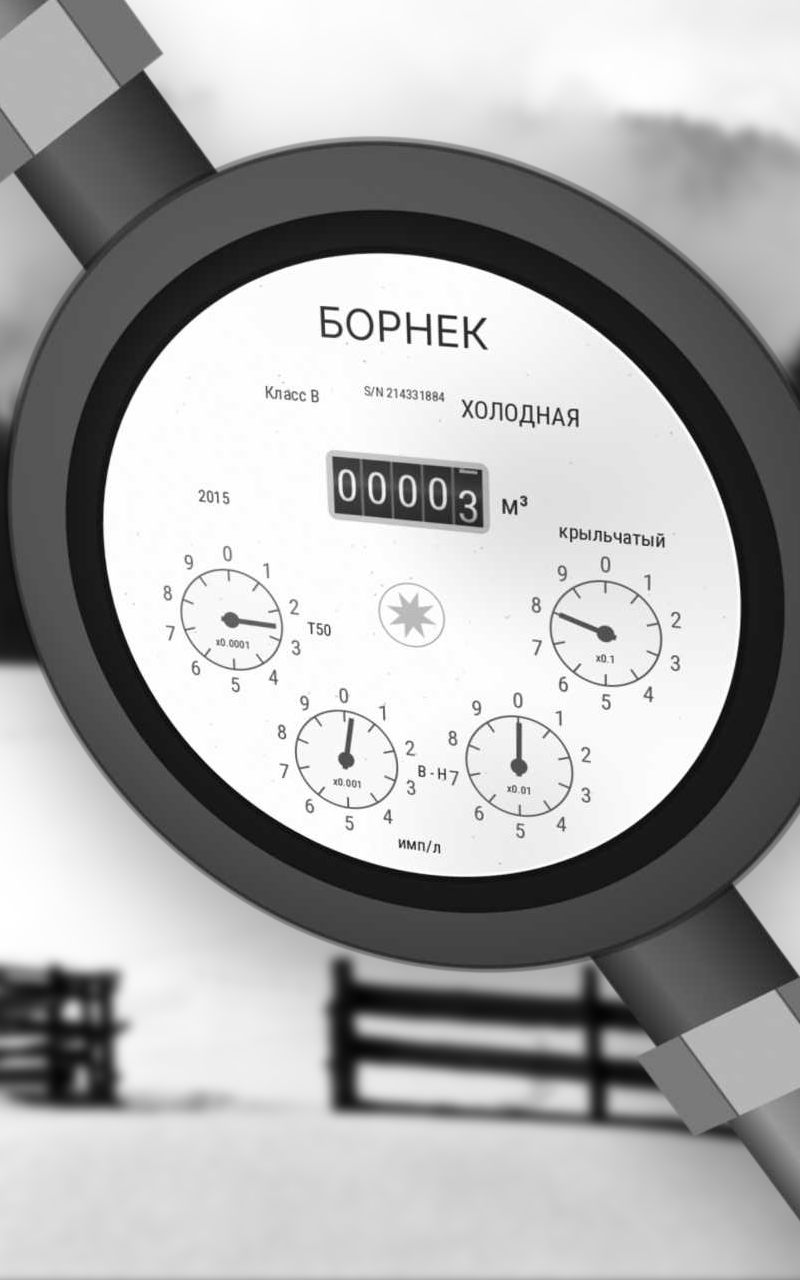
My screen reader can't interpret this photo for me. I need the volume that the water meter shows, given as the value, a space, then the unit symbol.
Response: 2.8002 m³
